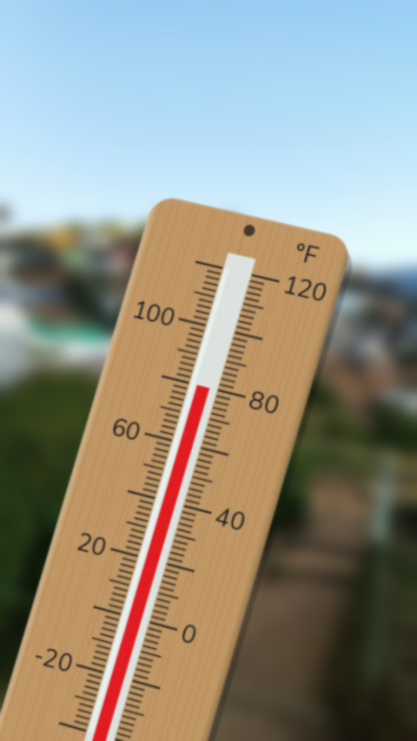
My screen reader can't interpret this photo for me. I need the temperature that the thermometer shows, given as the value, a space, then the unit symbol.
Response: 80 °F
